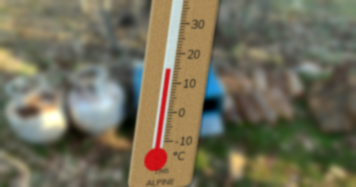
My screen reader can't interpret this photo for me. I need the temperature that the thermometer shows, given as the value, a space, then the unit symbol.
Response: 15 °C
